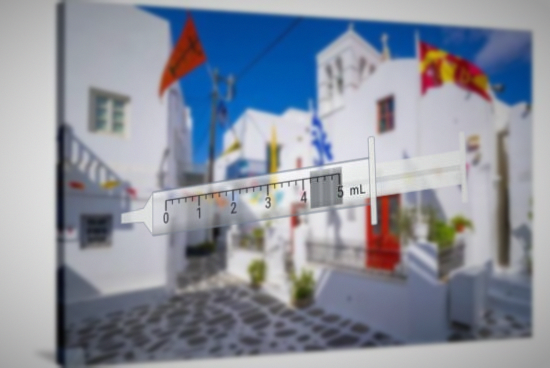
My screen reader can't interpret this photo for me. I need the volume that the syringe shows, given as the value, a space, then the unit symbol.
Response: 4.2 mL
